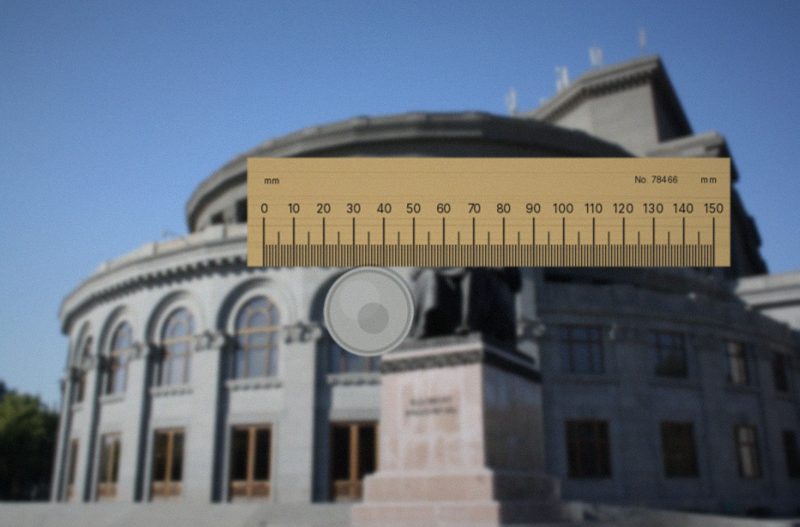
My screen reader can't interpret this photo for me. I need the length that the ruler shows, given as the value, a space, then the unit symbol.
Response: 30 mm
